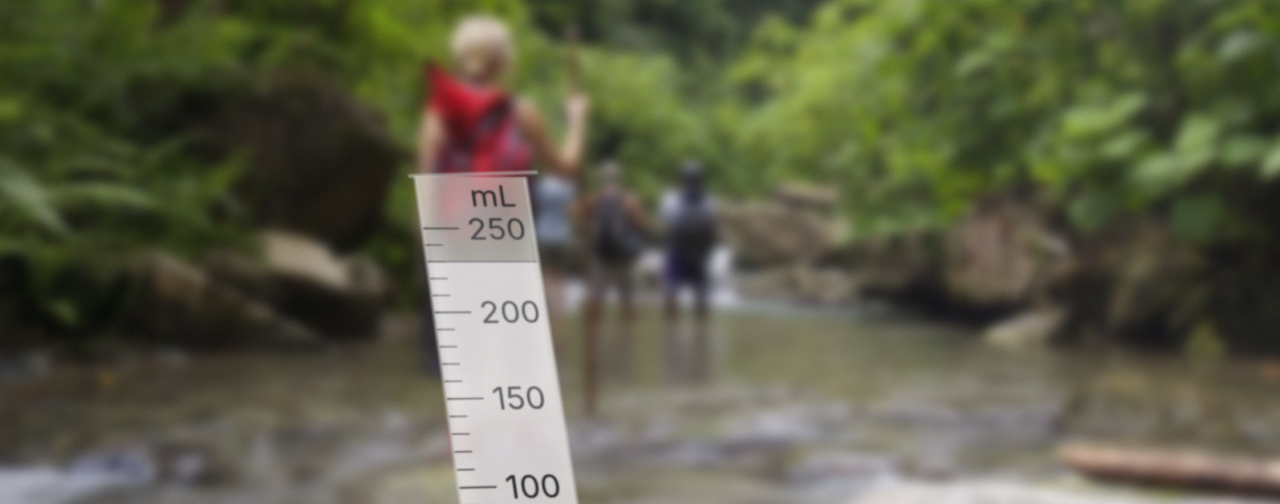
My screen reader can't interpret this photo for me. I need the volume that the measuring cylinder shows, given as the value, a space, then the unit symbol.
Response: 230 mL
